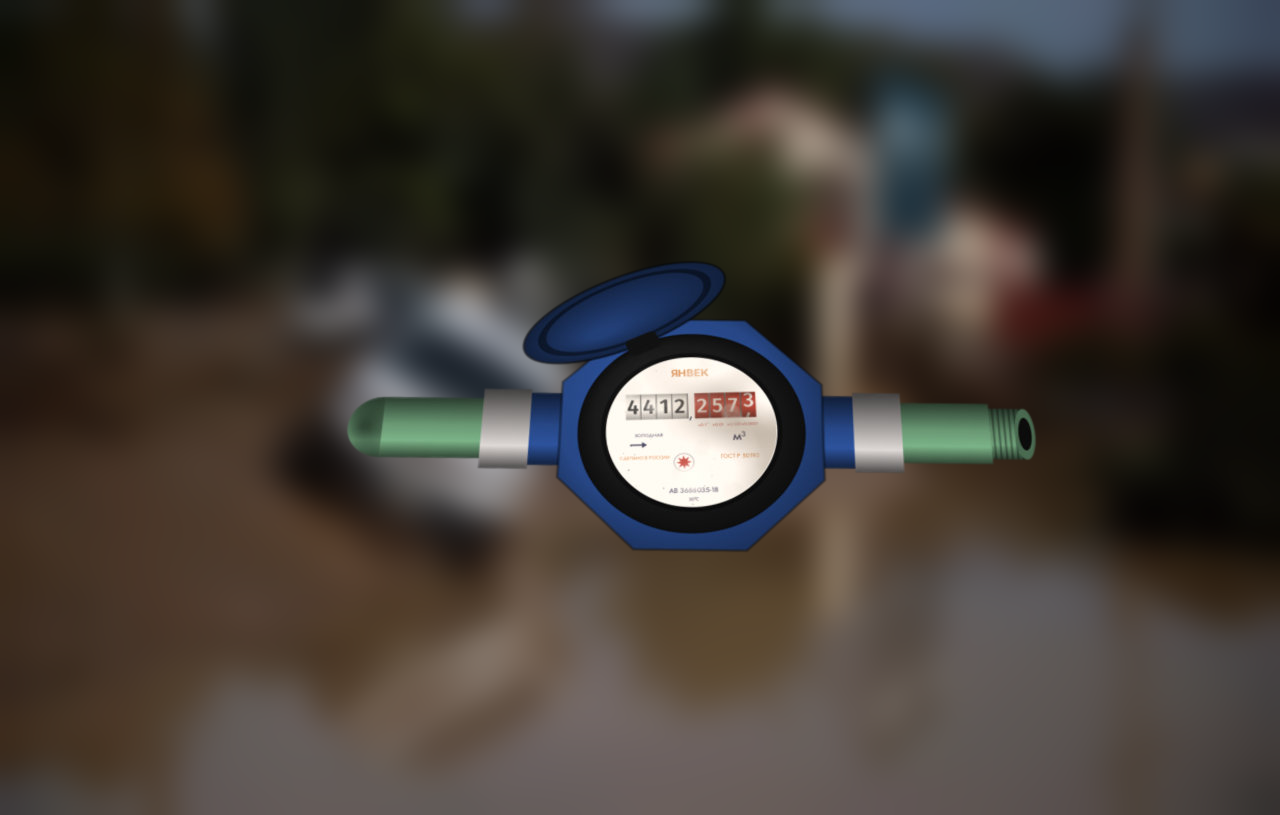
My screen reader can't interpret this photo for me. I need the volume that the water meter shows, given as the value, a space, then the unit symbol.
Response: 4412.2573 m³
